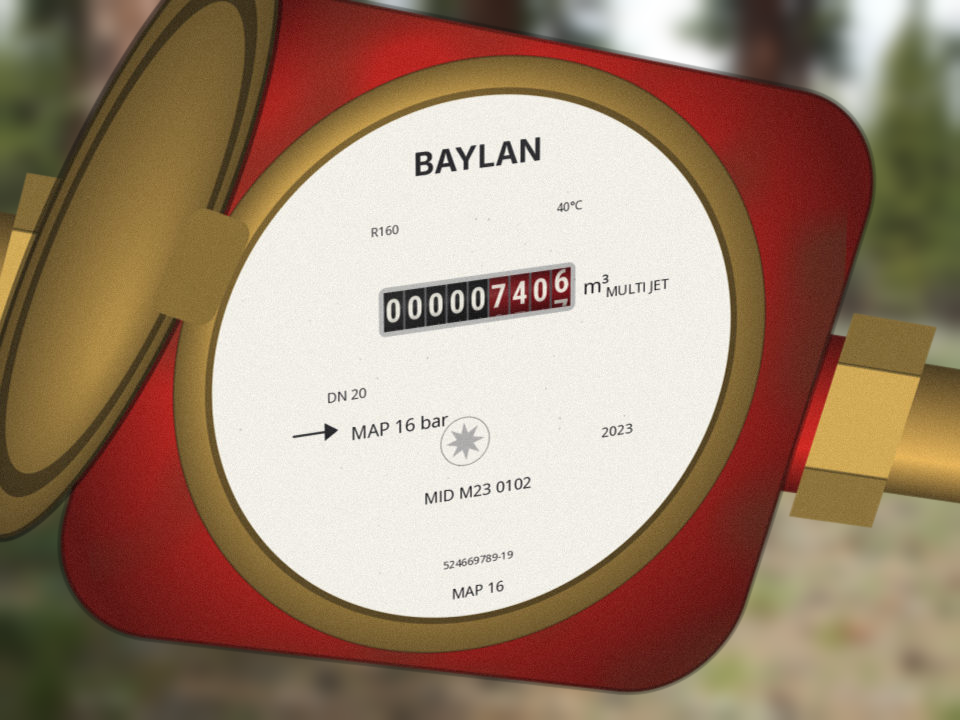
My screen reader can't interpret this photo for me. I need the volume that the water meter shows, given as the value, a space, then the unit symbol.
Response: 0.7406 m³
